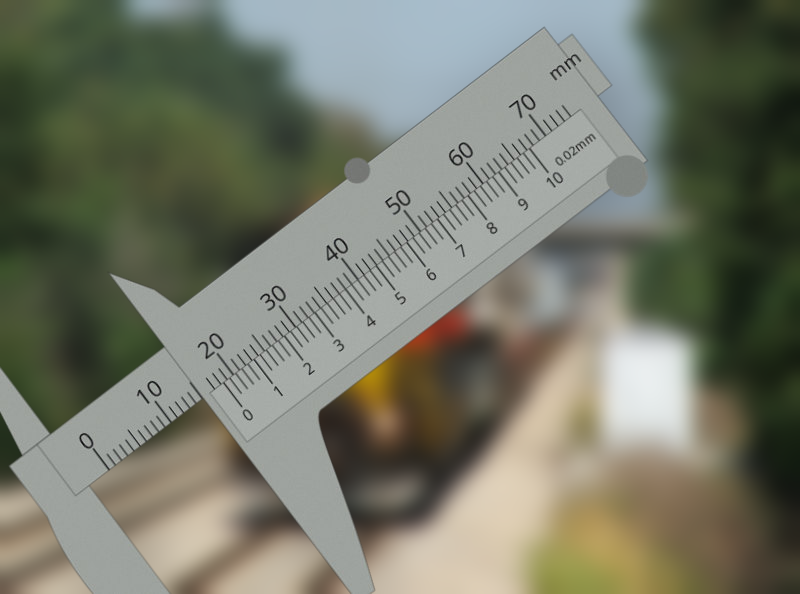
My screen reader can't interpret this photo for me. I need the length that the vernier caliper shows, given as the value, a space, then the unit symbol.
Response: 18.4 mm
